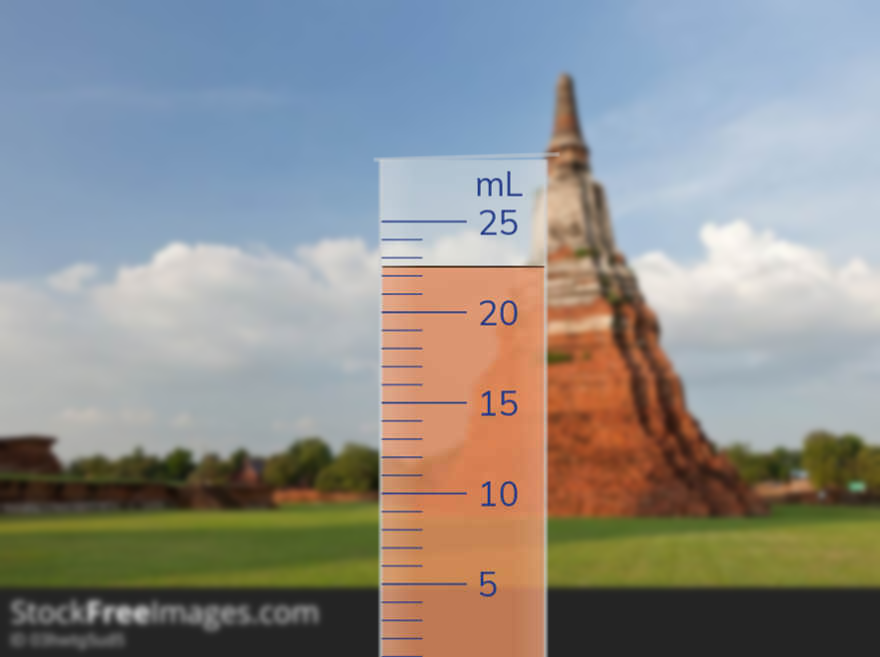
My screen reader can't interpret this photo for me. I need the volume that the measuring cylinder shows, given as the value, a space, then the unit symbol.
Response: 22.5 mL
